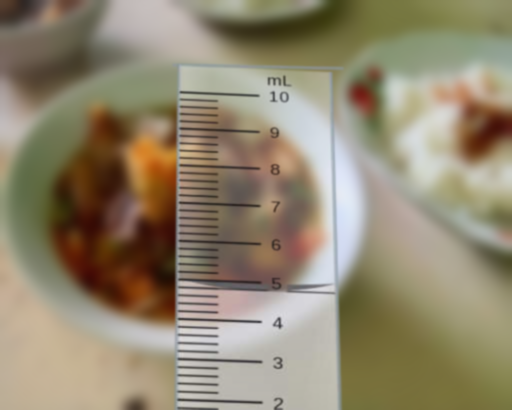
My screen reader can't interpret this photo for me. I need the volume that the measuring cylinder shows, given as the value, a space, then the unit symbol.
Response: 4.8 mL
